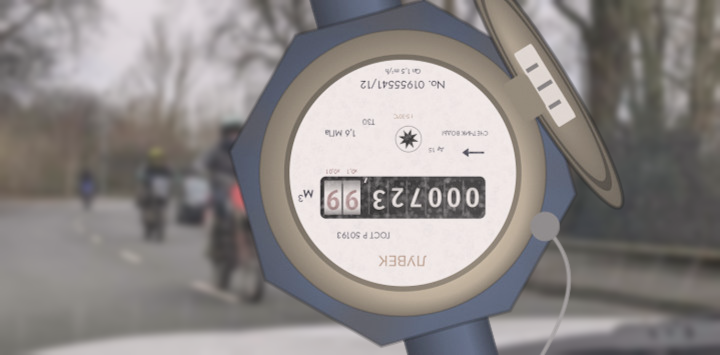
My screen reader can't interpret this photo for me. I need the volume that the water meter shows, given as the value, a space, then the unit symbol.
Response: 723.99 m³
